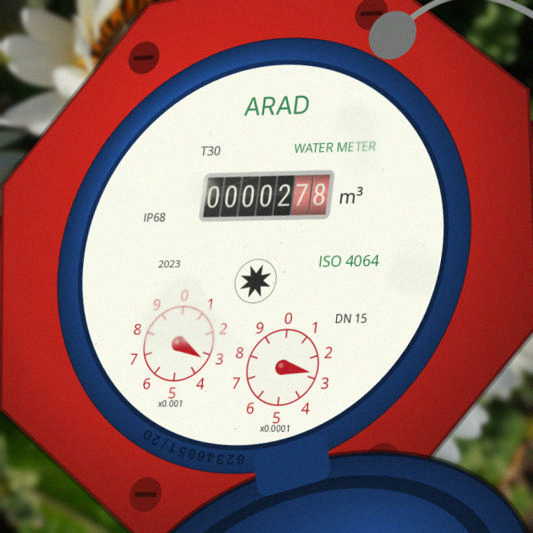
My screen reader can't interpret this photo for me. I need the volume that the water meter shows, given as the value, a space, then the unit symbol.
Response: 2.7832 m³
